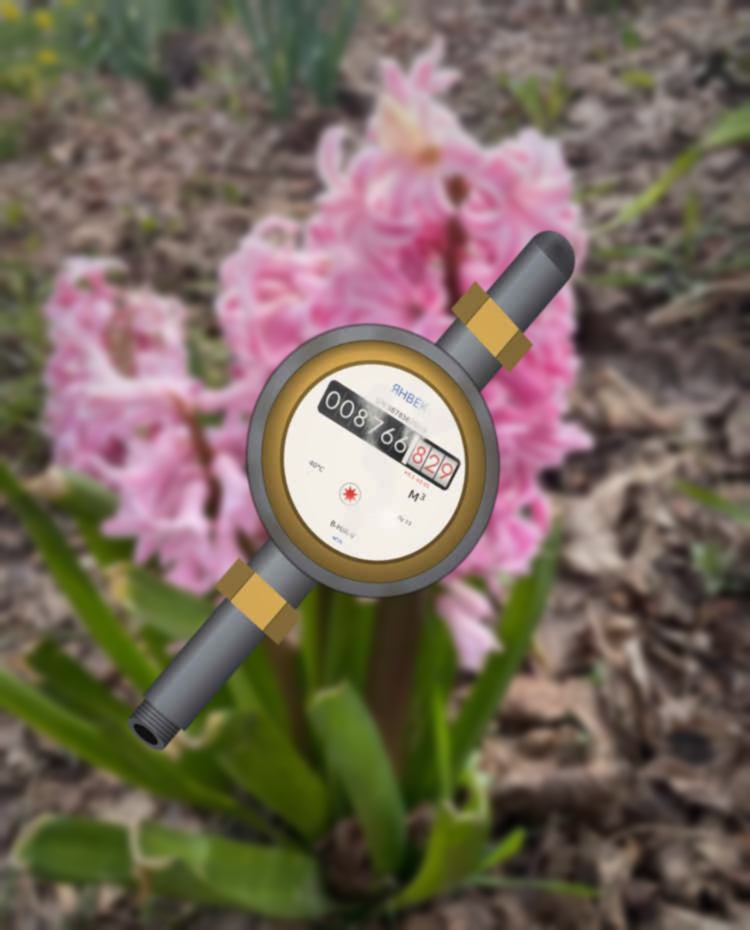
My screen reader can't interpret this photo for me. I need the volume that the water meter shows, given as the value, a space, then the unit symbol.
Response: 8766.829 m³
